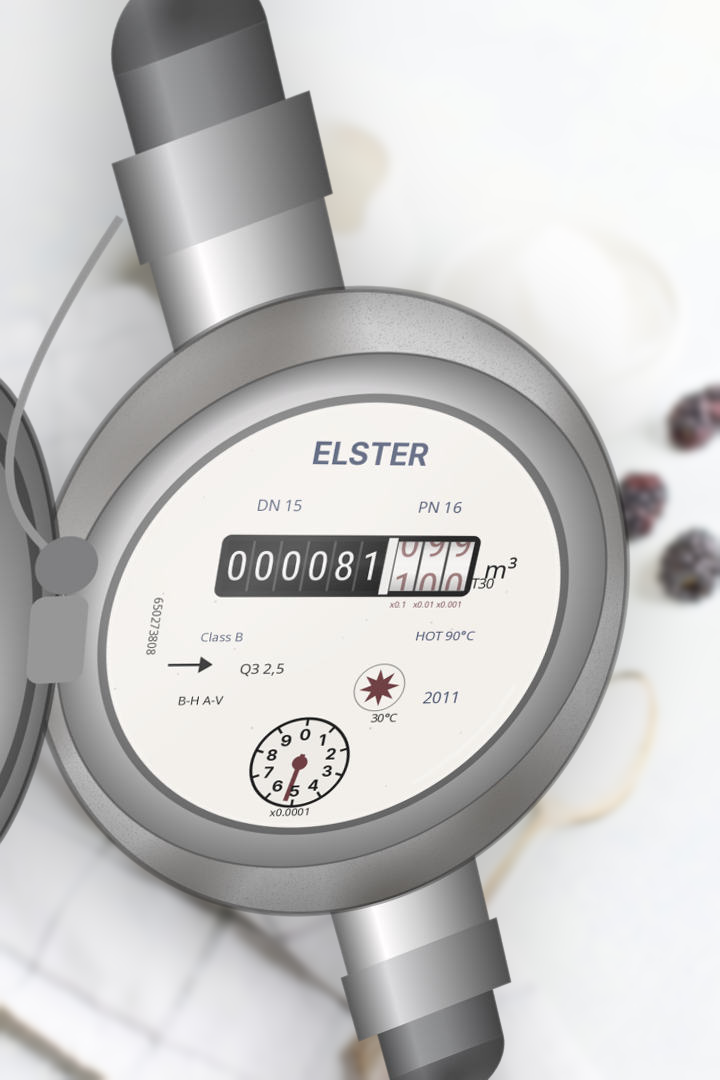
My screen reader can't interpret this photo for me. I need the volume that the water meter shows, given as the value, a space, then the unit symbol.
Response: 81.0995 m³
